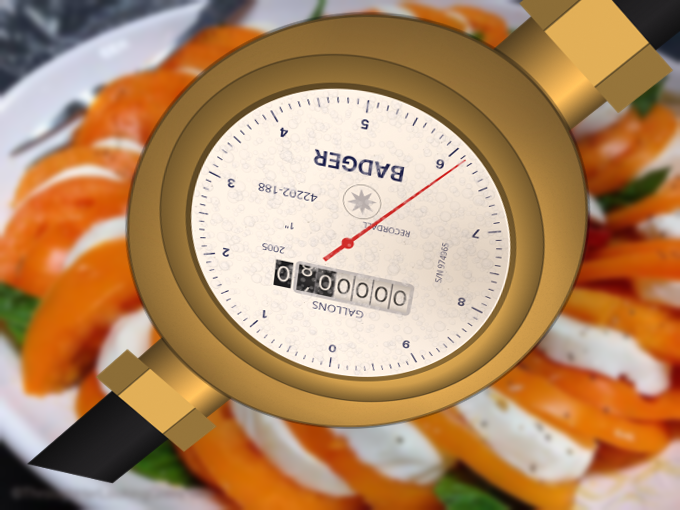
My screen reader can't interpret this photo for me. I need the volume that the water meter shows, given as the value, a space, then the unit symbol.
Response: 76.1 gal
